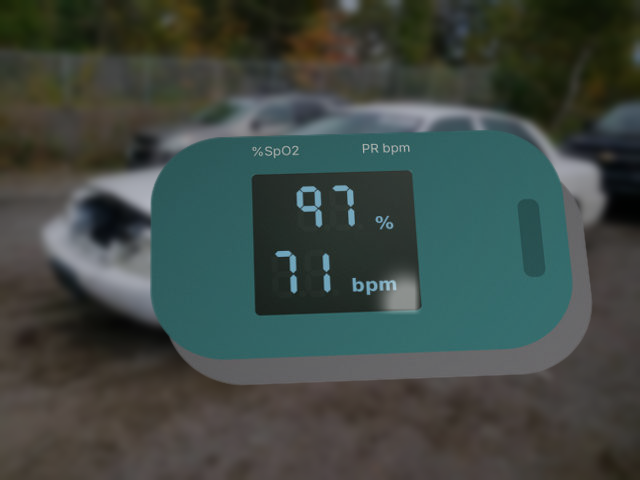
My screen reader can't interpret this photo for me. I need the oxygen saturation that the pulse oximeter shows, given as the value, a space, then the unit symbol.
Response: 97 %
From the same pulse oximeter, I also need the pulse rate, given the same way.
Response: 71 bpm
